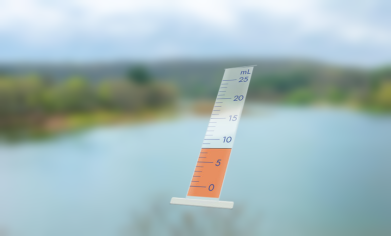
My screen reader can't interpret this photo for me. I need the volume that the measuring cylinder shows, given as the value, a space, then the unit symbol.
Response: 8 mL
